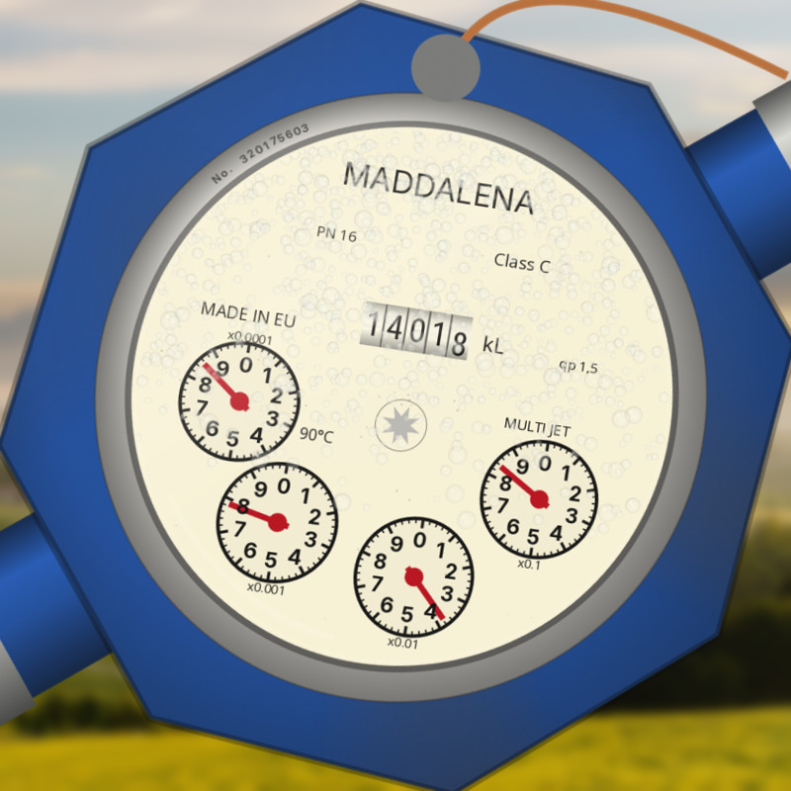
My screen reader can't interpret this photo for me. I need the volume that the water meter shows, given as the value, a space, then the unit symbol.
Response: 14017.8378 kL
